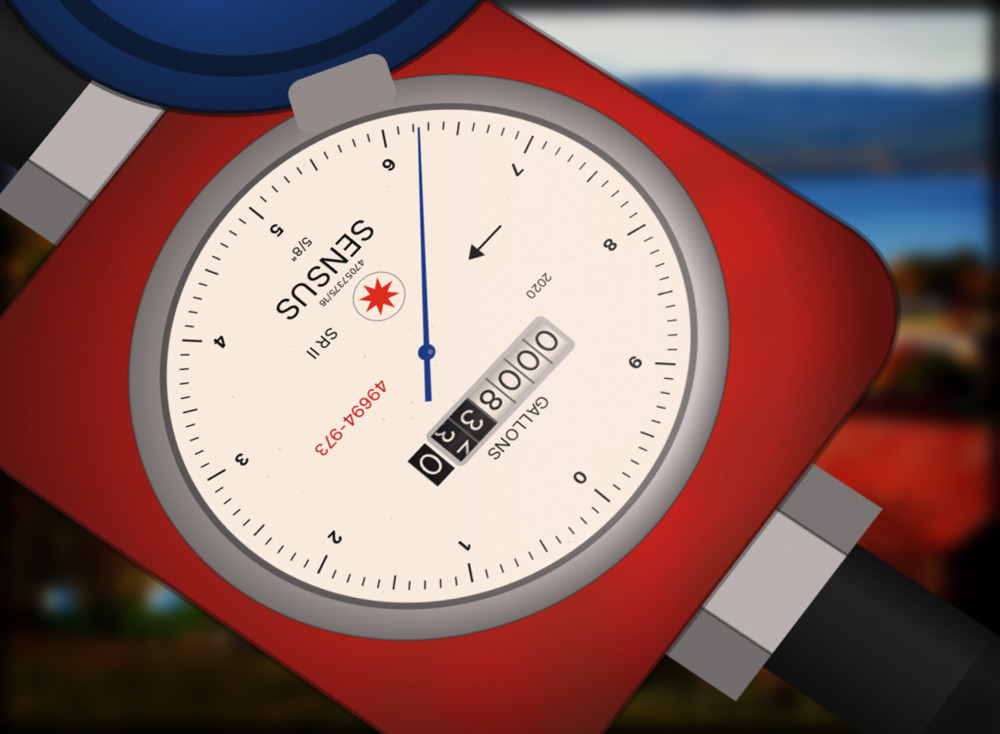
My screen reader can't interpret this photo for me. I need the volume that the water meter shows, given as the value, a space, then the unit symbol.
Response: 8326.2 gal
